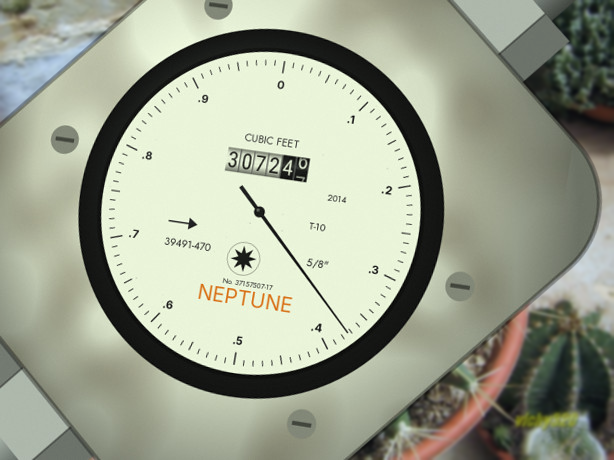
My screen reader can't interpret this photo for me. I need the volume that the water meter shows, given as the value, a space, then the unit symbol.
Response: 307246.37 ft³
